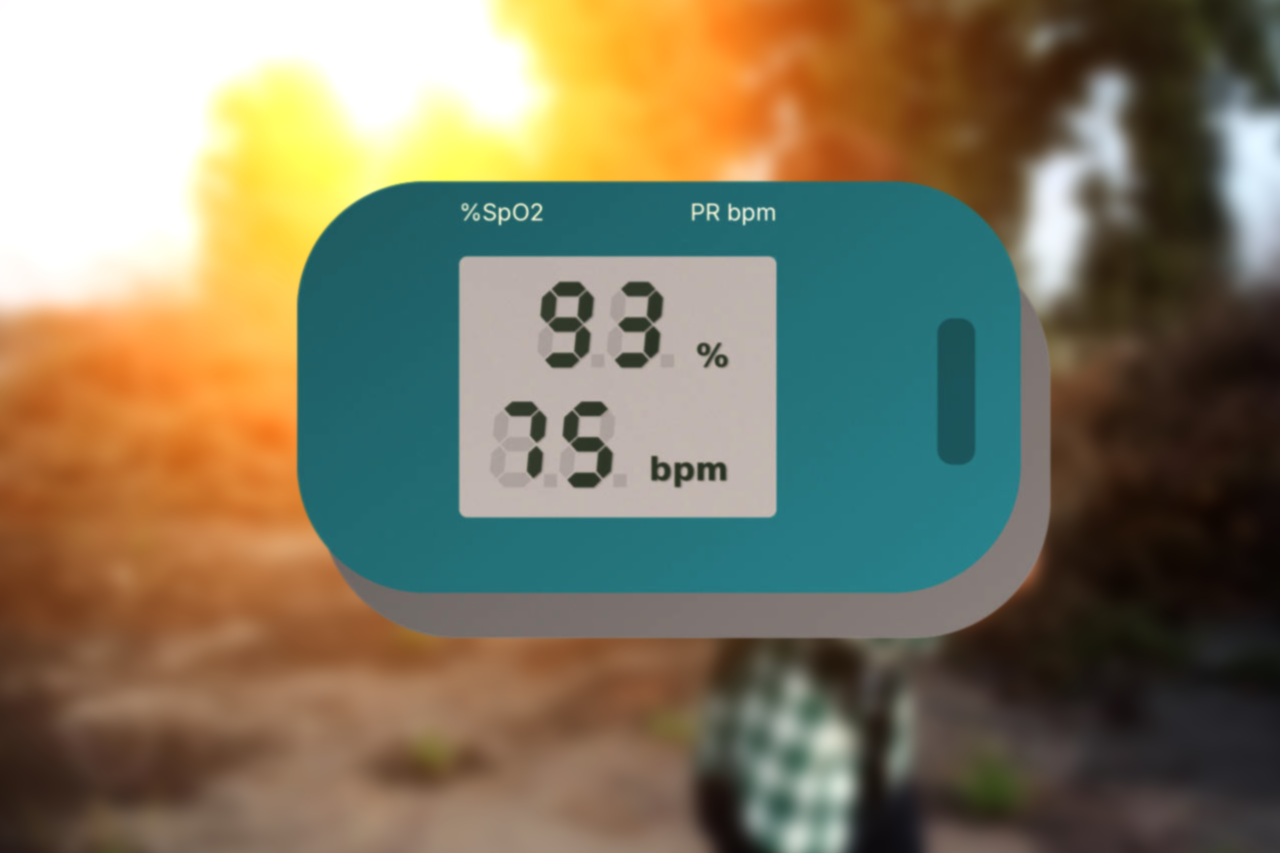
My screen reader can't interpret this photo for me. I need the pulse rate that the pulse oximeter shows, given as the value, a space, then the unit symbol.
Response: 75 bpm
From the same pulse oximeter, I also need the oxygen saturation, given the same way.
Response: 93 %
